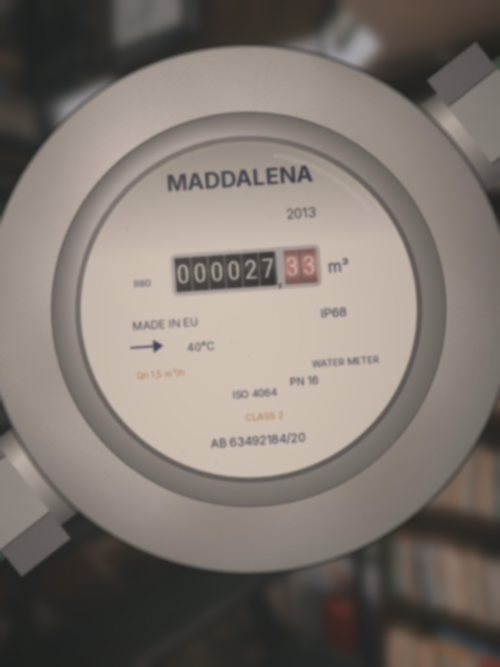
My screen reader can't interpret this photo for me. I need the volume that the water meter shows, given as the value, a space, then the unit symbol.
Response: 27.33 m³
